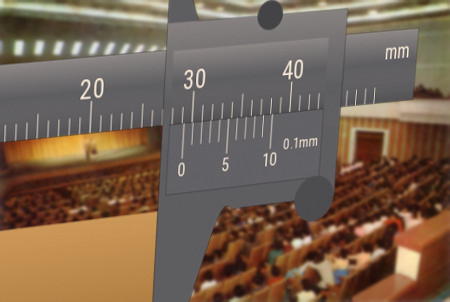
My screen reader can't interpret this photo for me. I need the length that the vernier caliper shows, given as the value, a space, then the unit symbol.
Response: 29.2 mm
